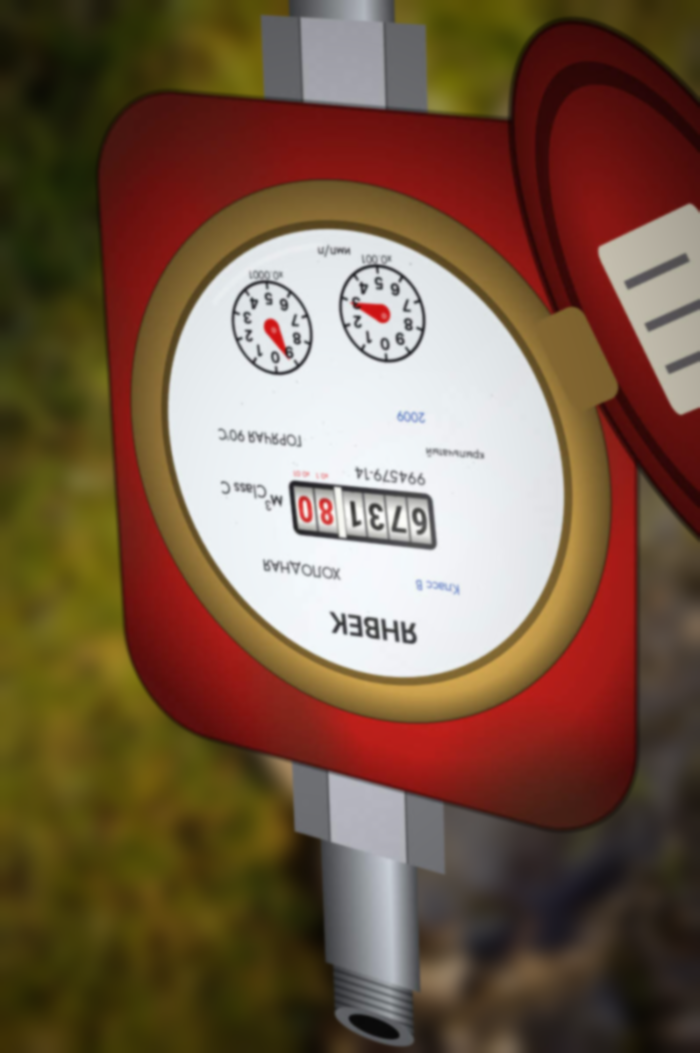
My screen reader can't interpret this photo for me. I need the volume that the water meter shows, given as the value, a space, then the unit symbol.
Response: 6731.8029 m³
